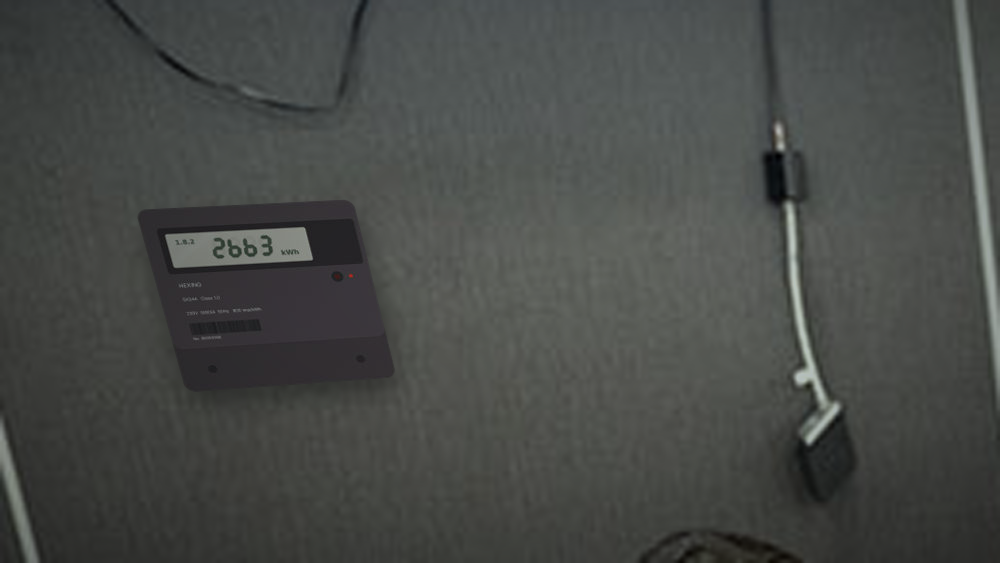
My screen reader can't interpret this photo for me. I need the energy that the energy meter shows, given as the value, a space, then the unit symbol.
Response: 2663 kWh
